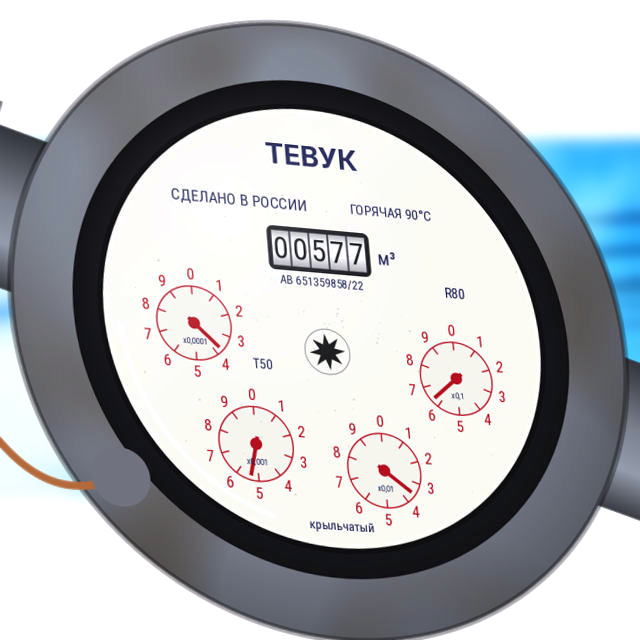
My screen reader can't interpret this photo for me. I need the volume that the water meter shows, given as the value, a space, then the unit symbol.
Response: 577.6353 m³
